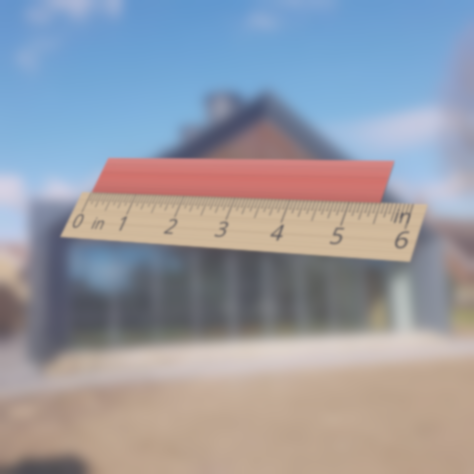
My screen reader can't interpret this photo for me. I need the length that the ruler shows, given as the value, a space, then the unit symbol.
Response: 5.5 in
